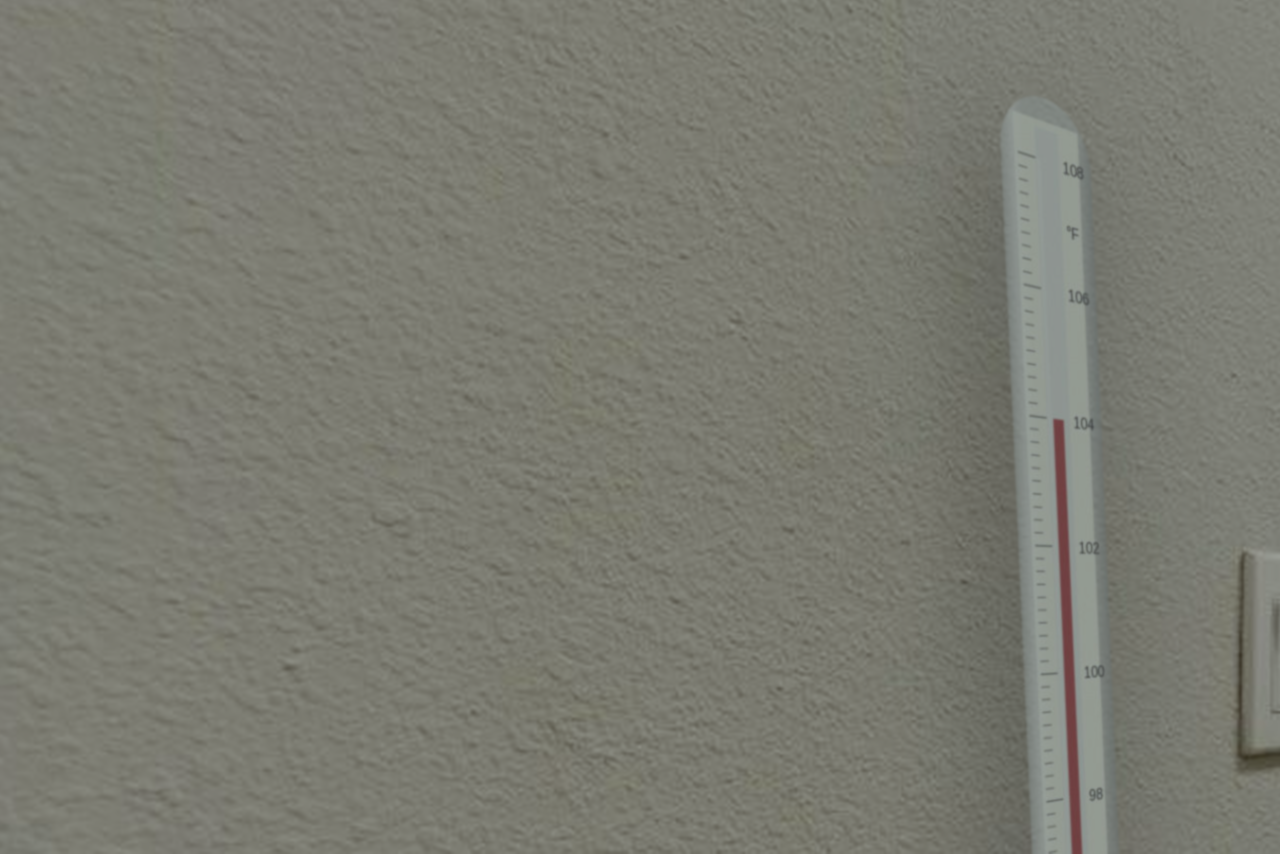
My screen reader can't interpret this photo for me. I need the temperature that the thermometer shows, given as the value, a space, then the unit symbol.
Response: 104 °F
